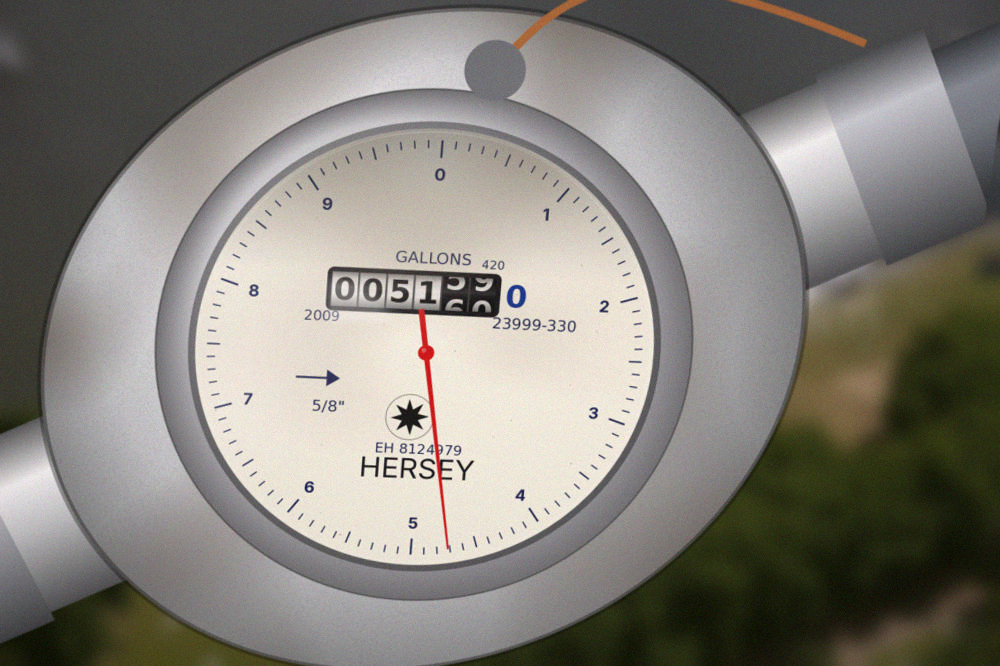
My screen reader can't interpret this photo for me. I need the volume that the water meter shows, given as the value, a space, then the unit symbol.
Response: 51594.7 gal
